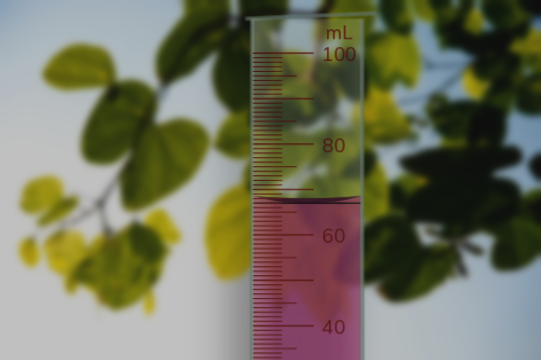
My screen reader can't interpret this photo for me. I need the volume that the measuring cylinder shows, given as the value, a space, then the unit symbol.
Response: 67 mL
